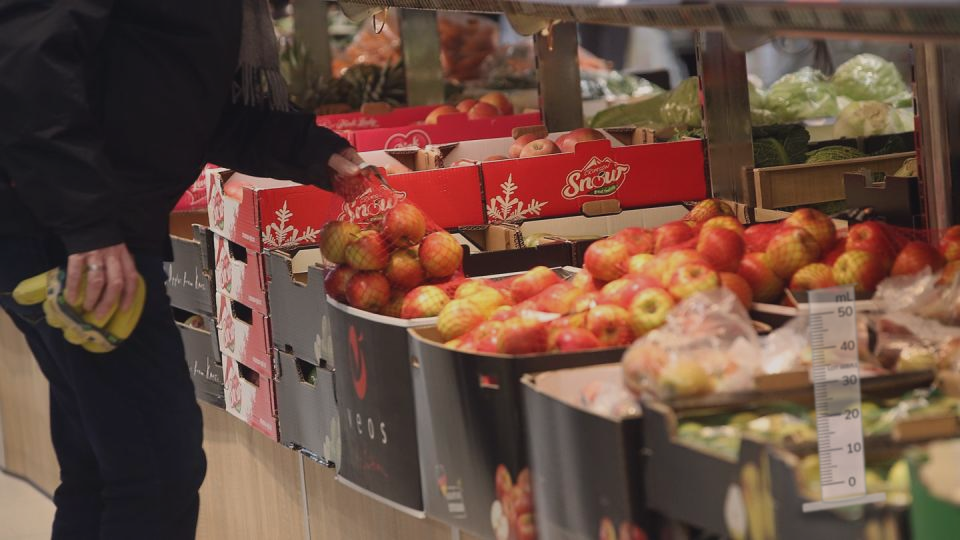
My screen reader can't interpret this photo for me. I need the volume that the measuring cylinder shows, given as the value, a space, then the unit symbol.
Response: 20 mL
